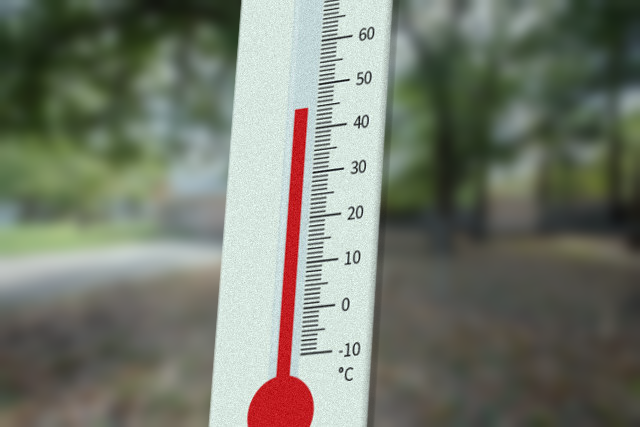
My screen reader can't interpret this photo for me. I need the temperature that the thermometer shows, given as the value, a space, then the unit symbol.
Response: 45 °C
